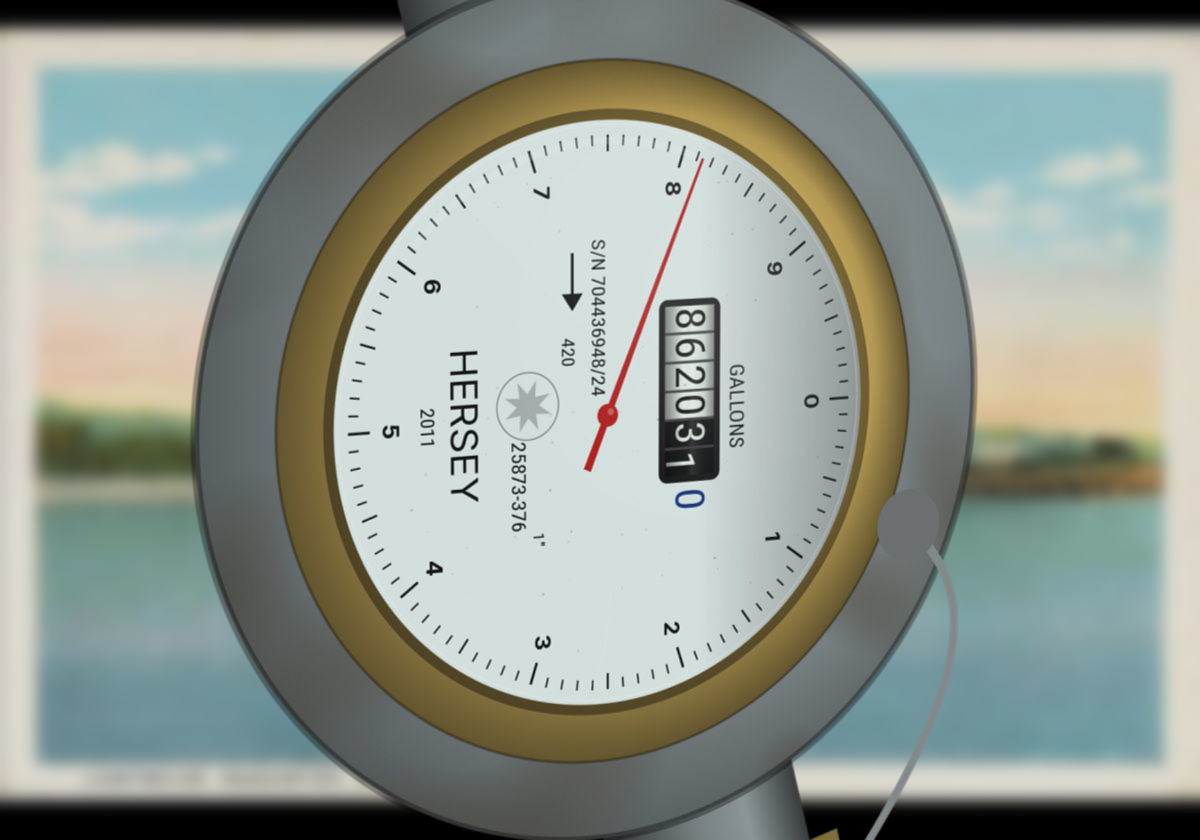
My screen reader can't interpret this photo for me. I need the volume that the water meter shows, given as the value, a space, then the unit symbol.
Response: 8620308.1 gal
